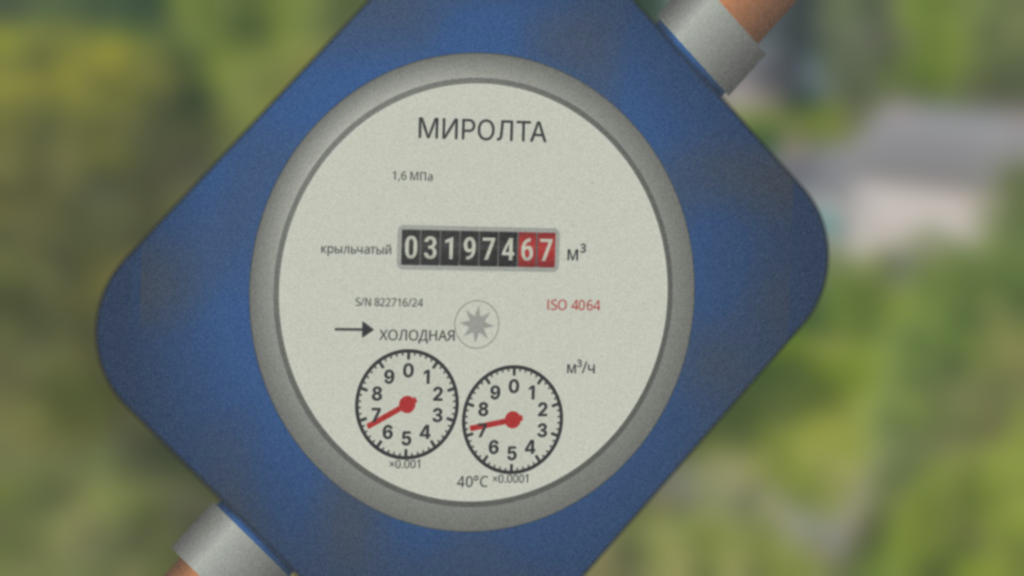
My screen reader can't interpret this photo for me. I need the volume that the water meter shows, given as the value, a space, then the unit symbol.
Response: 31974.6767 m³
